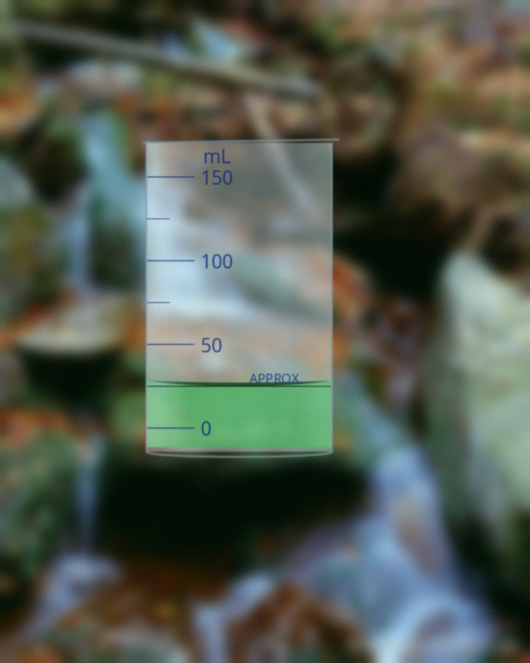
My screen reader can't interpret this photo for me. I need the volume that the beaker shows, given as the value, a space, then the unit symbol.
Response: 25 mL
